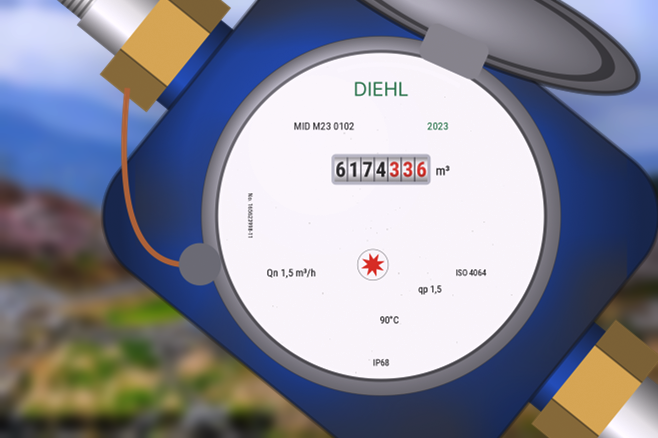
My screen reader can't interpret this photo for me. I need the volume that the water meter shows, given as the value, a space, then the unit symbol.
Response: 6174.336 m³
